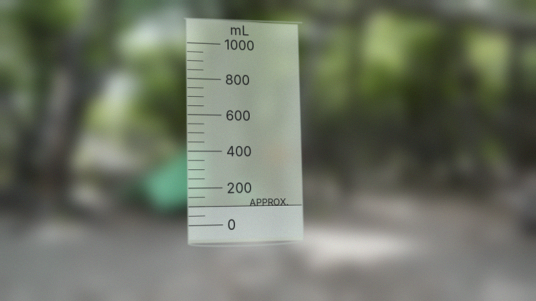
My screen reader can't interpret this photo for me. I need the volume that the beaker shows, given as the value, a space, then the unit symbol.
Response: 100 mL
